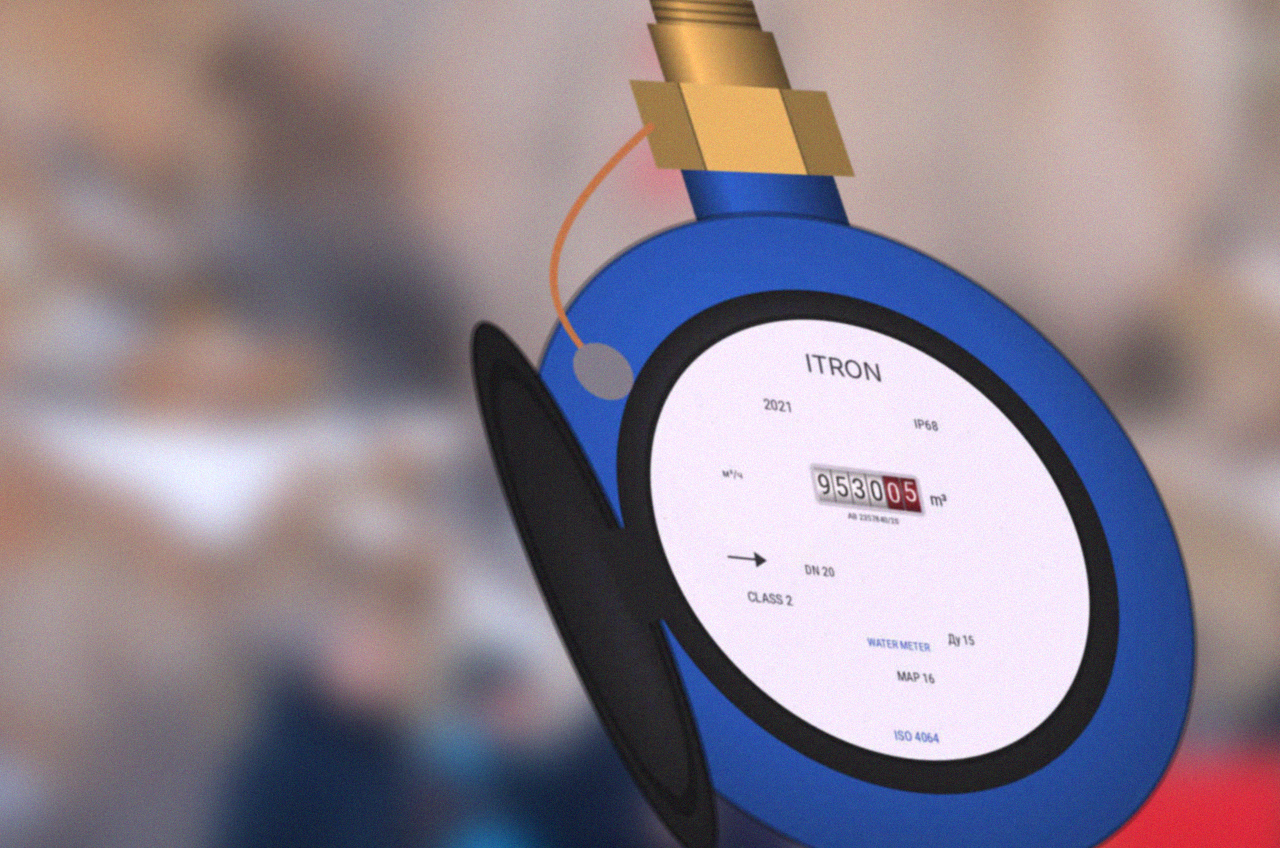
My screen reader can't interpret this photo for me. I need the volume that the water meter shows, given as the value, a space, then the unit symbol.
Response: 9530.05 m³
